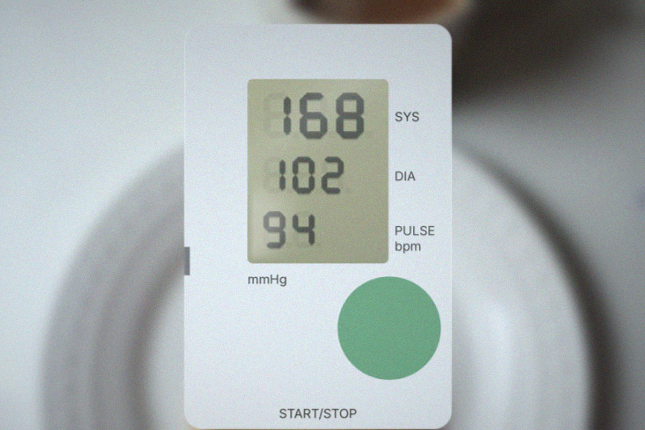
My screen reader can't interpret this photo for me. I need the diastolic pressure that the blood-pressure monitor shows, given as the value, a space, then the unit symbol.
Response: 102 mmHg
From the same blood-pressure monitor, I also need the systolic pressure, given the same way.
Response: 168 mmHg
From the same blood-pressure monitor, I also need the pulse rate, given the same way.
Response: 94 bpm
